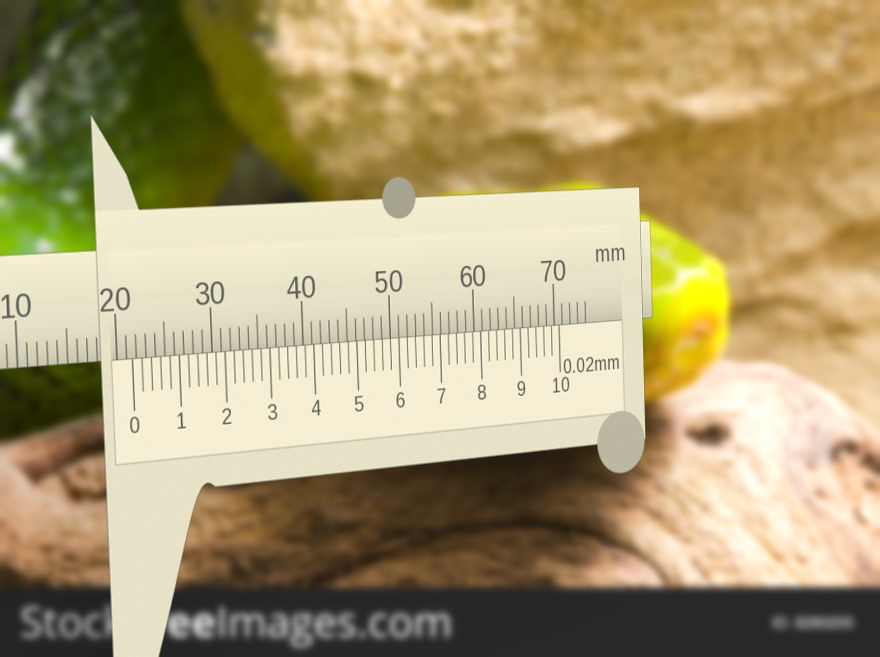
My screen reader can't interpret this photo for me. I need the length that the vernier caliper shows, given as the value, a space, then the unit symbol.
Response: 21.6 mm
